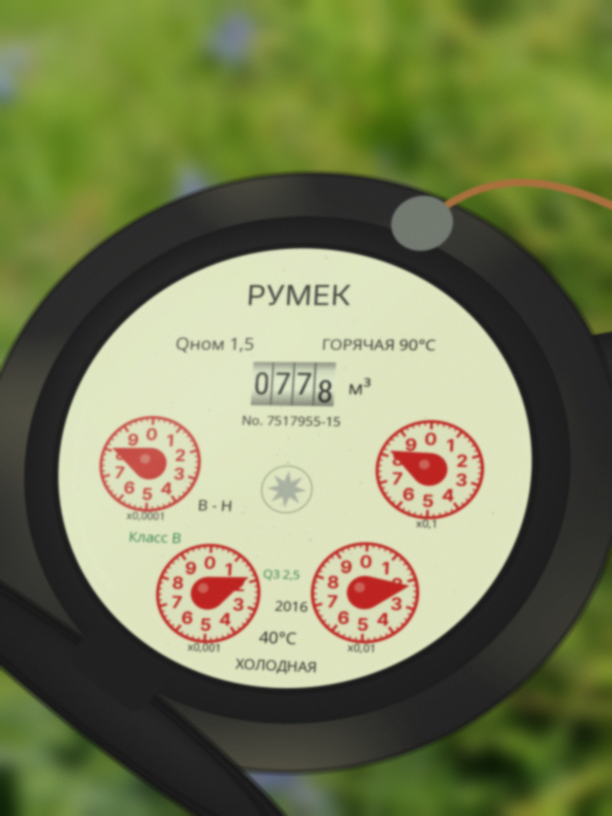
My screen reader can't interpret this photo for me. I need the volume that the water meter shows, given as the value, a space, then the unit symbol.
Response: 777.8218 m³
